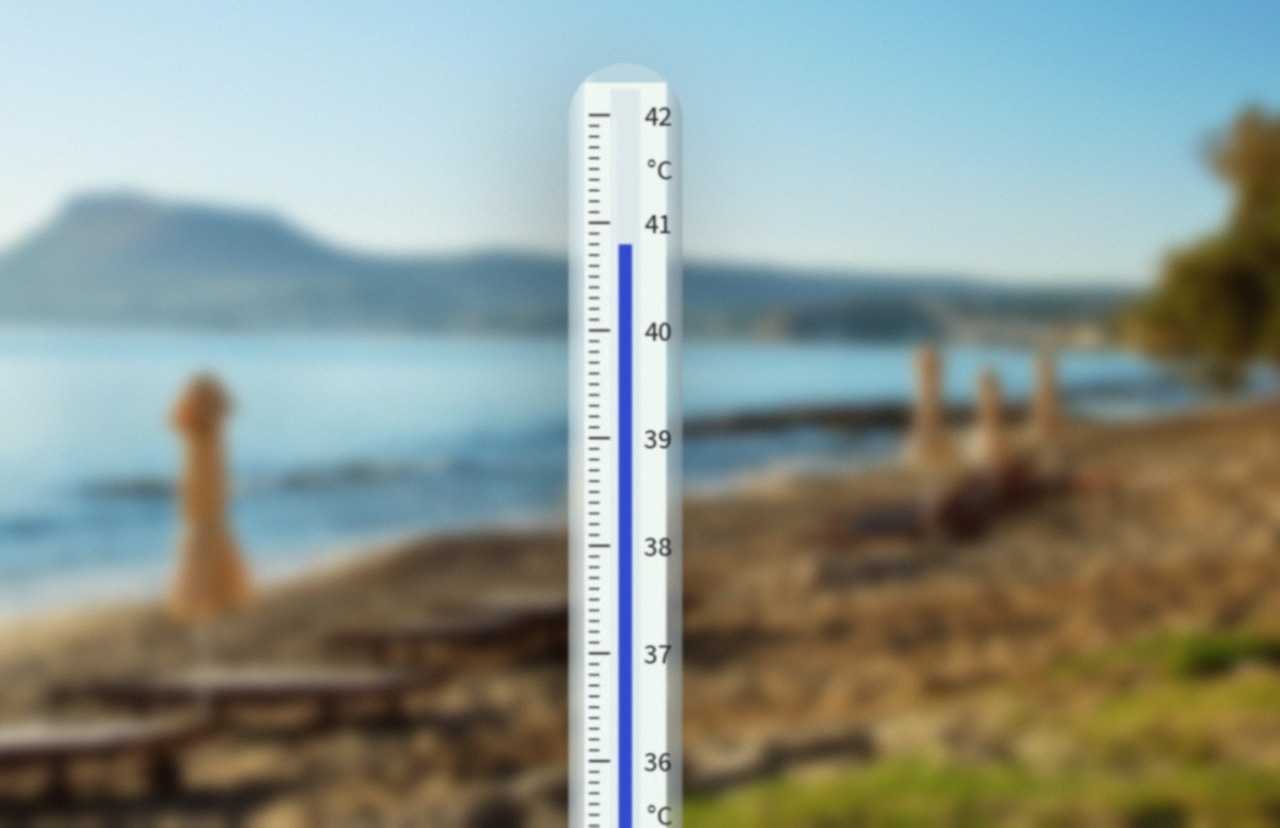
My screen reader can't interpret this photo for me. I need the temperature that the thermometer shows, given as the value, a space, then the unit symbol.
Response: 40.8 °C
